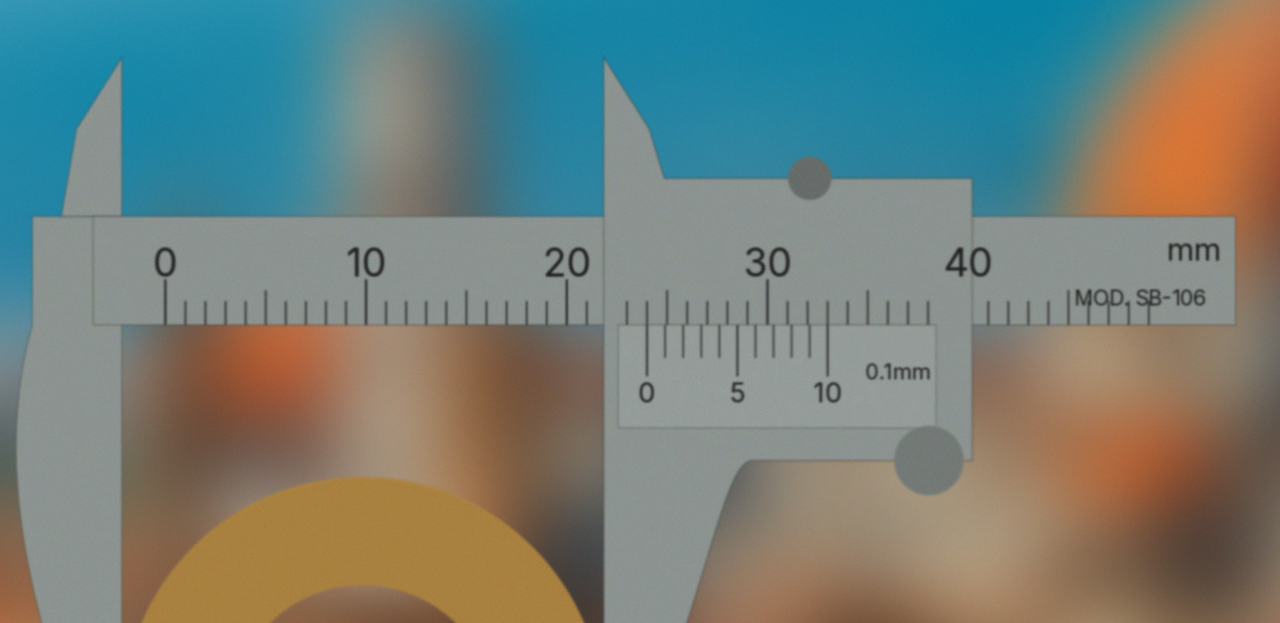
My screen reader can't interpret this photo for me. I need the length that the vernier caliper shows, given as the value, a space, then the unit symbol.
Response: 24.0 mm
